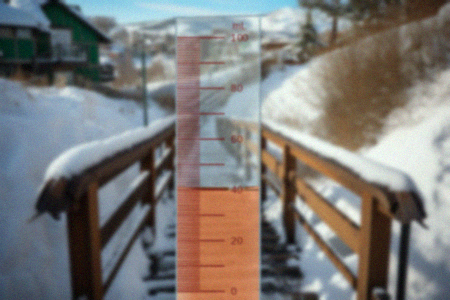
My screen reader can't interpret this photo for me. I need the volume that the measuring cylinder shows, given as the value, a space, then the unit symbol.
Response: 40 mL
